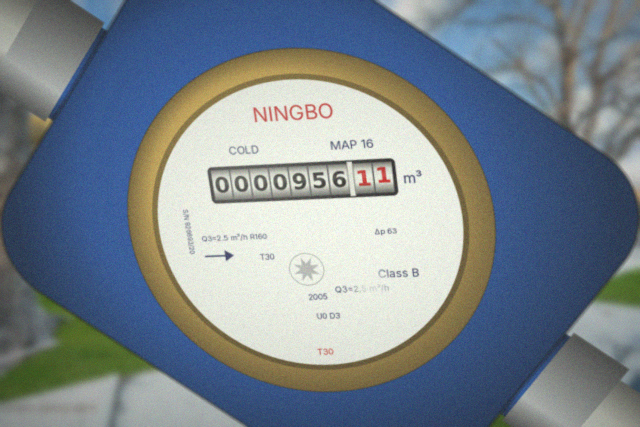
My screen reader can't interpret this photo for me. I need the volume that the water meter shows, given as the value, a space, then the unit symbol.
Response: 956.11 m³
